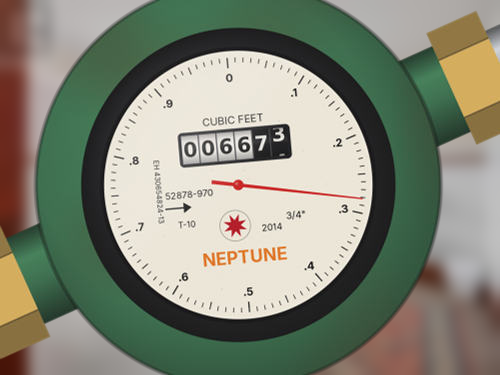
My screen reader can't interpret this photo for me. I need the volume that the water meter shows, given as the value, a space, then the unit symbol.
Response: 6673.28 ft³
